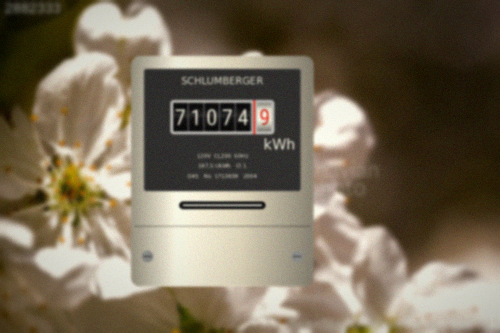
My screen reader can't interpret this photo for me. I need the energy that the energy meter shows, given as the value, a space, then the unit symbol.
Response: 71074.9 kWh
